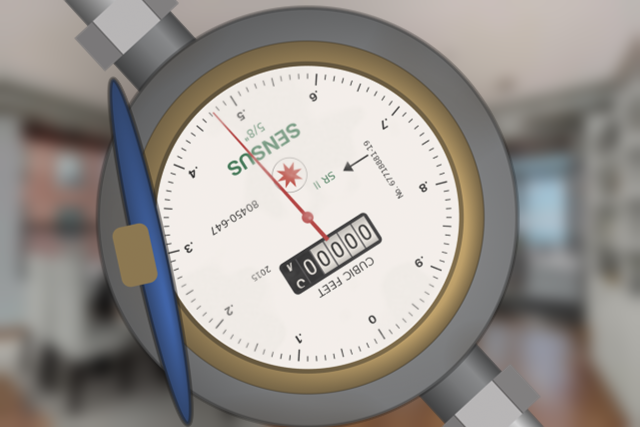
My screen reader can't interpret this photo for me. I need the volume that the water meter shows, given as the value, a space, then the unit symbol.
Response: 3.47 ft³
